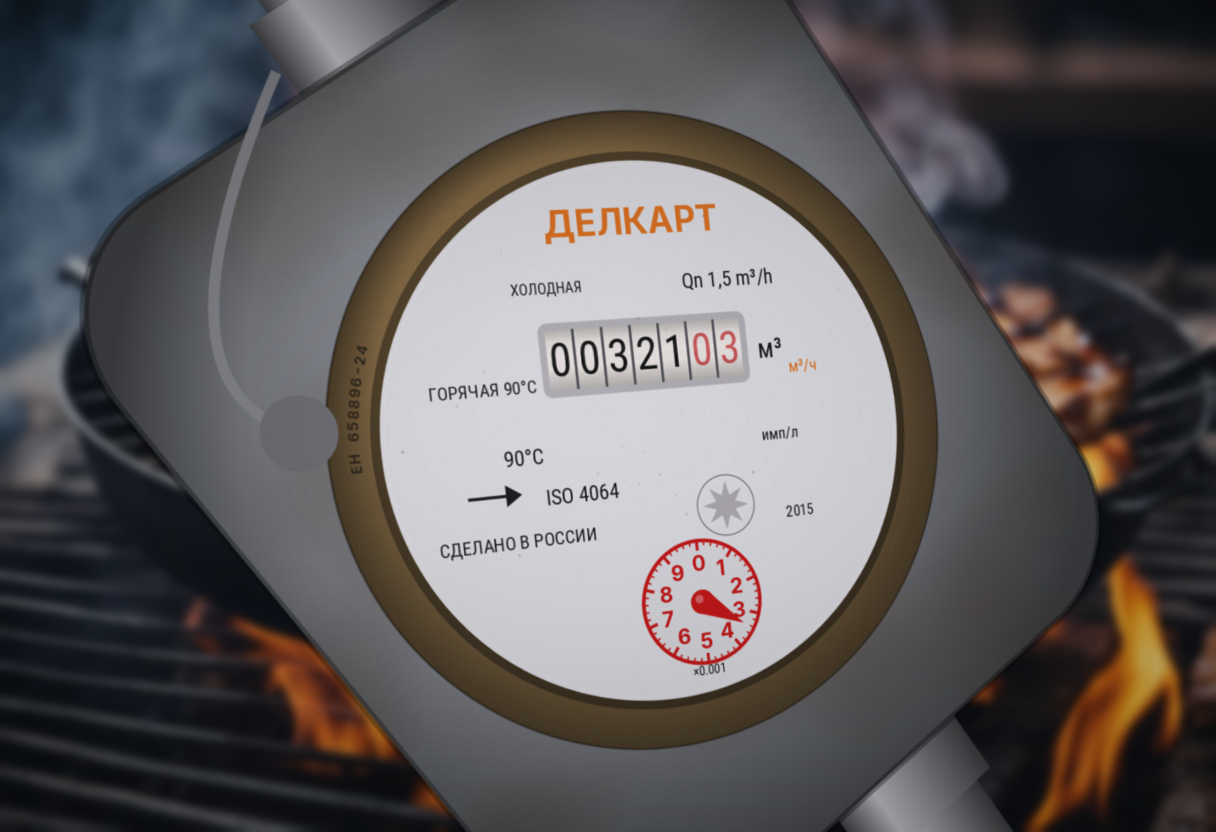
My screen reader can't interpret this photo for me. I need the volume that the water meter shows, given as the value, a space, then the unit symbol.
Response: 321.033 m³
